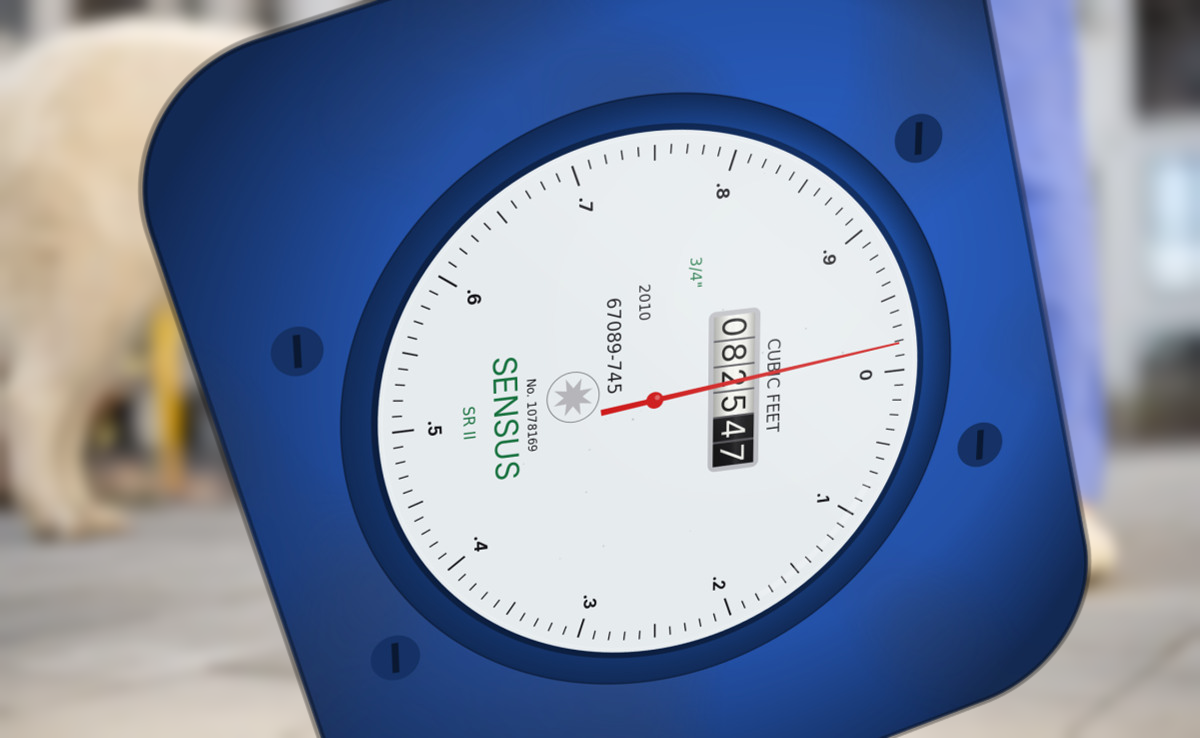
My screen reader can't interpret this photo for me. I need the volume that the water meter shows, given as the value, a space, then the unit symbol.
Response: 82546.98 ft³
